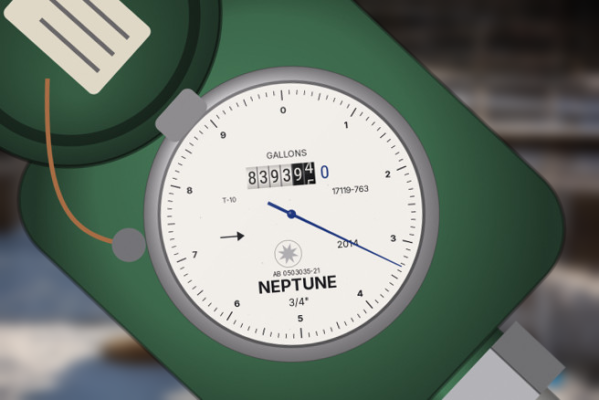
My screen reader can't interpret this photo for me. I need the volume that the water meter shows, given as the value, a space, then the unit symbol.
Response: 8393943.3 gal
